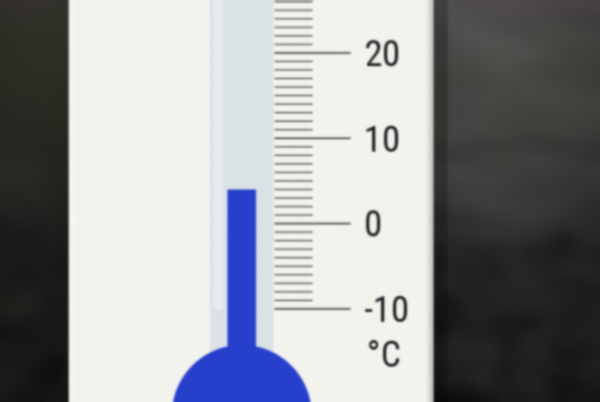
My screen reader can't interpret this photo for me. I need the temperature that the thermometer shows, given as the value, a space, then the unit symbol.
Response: 4 °C
